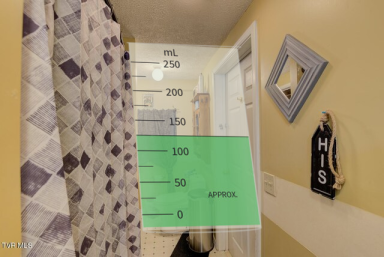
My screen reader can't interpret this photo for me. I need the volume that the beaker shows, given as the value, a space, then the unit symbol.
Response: 125 mL
